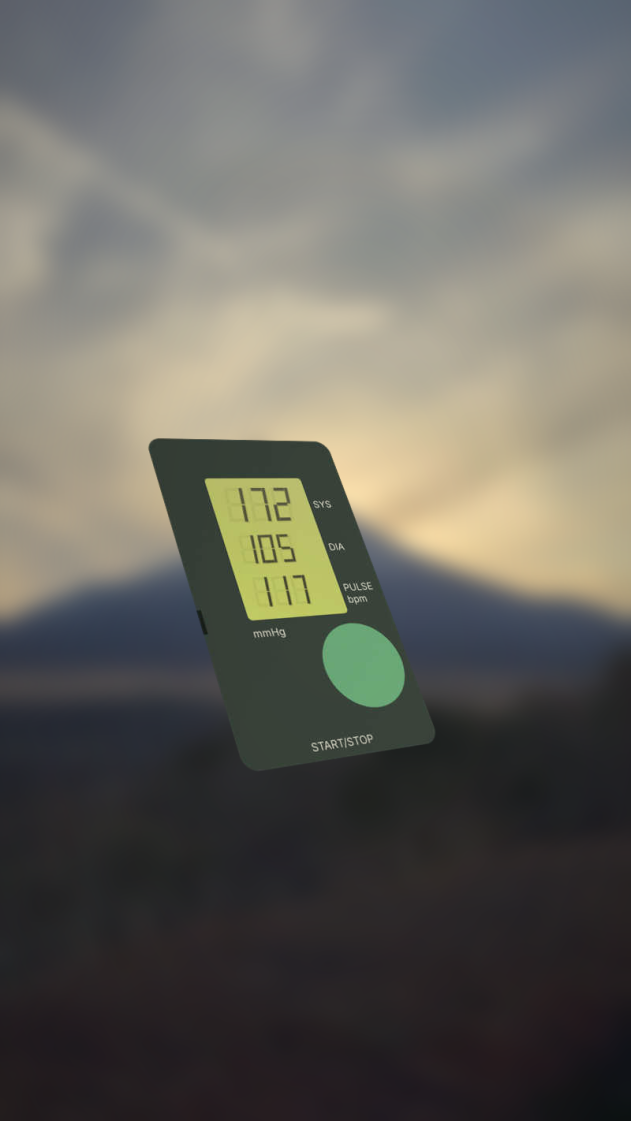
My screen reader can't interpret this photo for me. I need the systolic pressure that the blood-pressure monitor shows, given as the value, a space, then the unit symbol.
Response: 172 mmHg
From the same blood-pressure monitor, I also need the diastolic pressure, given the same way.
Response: 105 mmHg
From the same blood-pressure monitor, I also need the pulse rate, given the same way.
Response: 117 bpm
